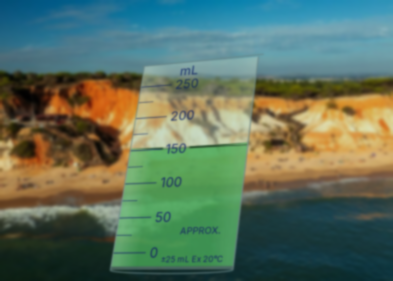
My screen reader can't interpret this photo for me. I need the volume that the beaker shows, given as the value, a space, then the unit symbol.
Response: 150 mL
